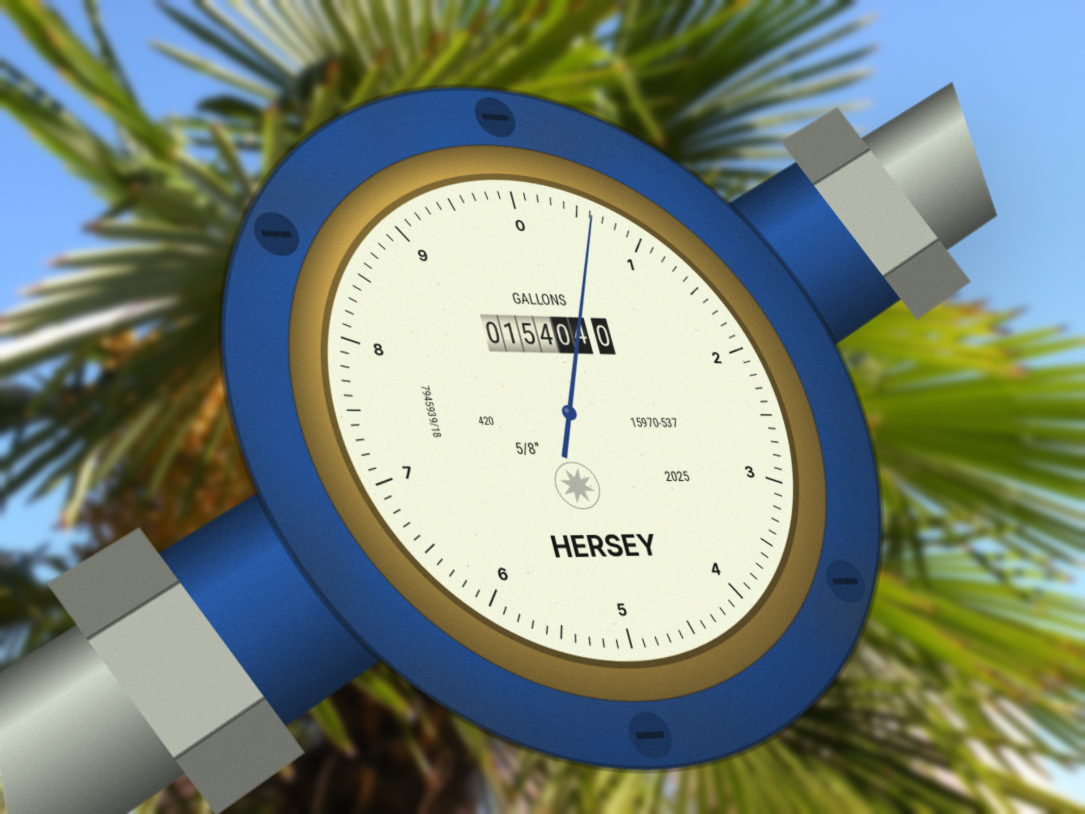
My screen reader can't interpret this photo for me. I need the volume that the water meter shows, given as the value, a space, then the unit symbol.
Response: 154040.6 gal
